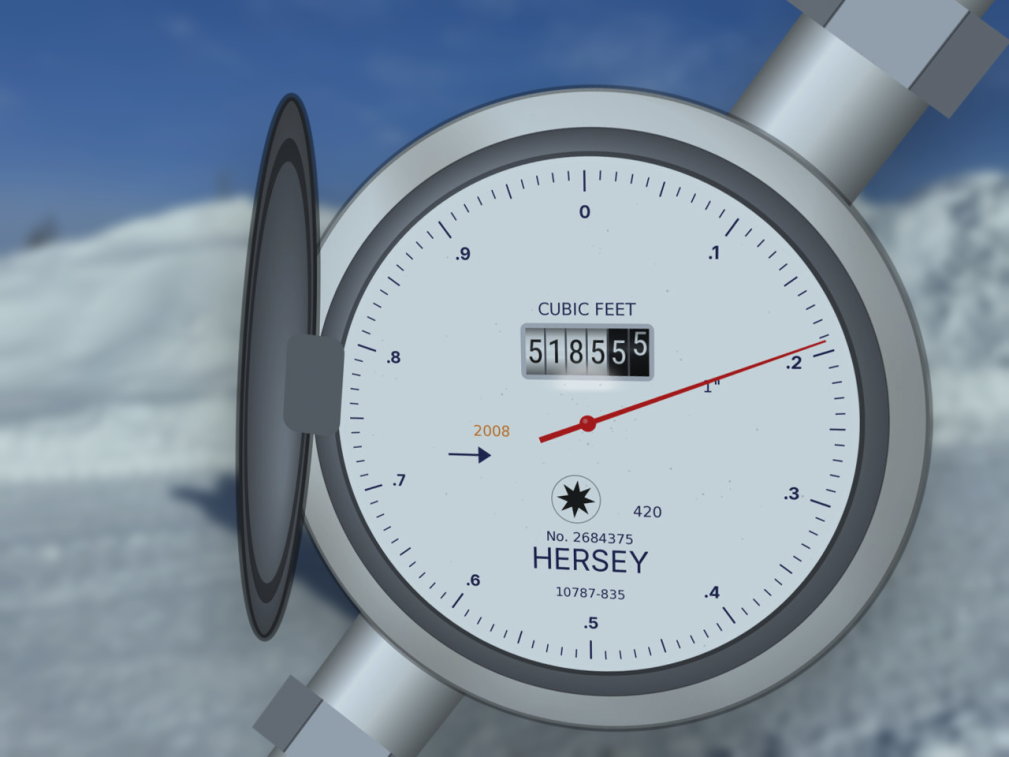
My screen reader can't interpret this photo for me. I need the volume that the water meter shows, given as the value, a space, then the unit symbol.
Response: 518555.19 ft³
